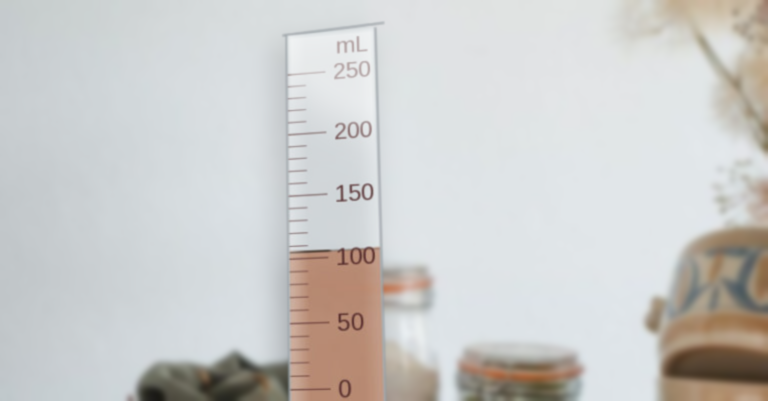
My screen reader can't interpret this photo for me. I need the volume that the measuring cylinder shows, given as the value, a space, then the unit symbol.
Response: 105 mL
